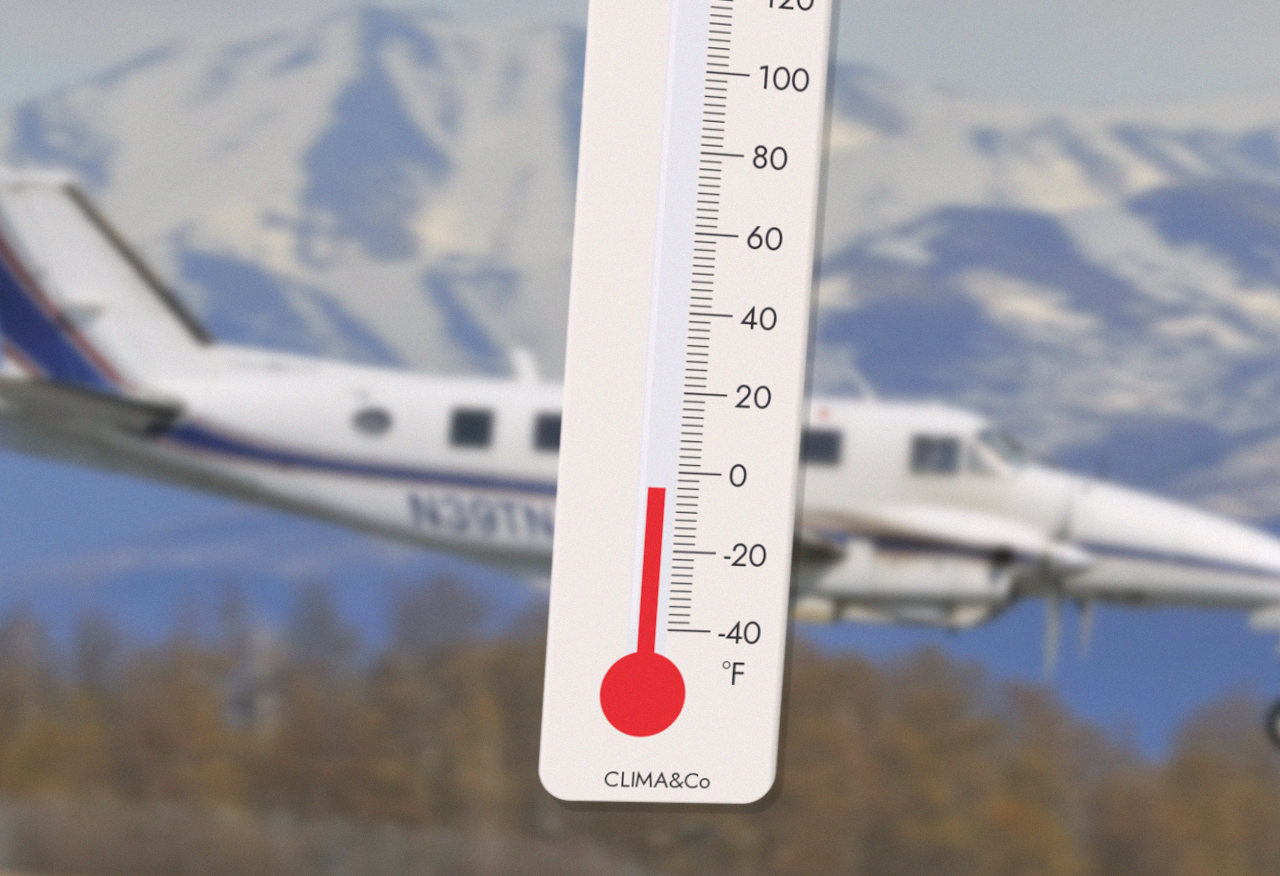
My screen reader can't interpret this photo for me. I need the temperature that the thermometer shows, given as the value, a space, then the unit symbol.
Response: -4 °F
